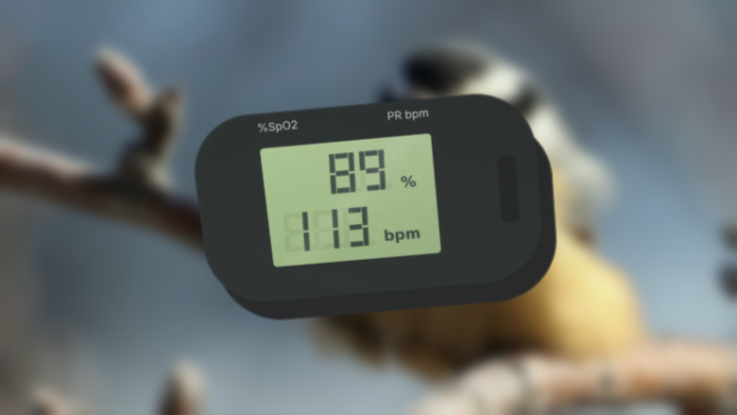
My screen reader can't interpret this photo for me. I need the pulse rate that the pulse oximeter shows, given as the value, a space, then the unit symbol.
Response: 113 bpm
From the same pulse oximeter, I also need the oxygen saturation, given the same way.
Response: 89 %
